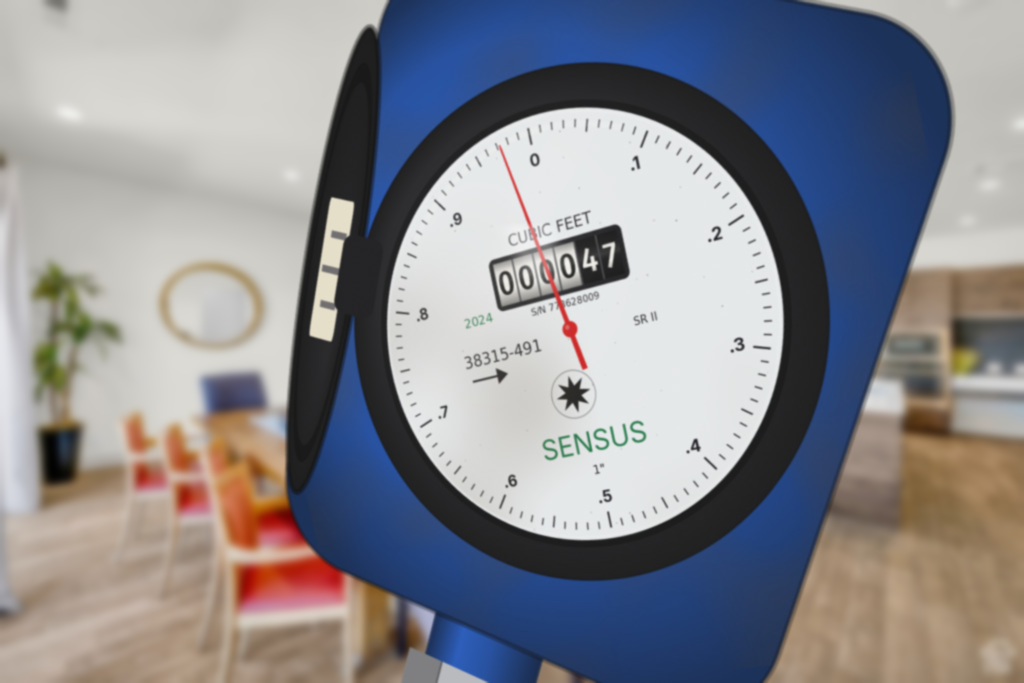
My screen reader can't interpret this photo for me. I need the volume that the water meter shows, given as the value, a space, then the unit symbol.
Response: 46.97 ft³
